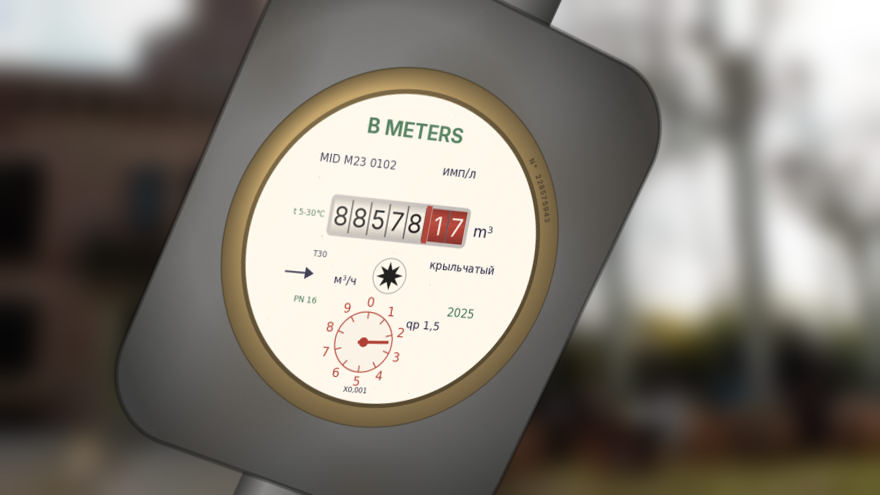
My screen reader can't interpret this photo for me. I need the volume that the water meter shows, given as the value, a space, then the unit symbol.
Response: 88578.172 m³
